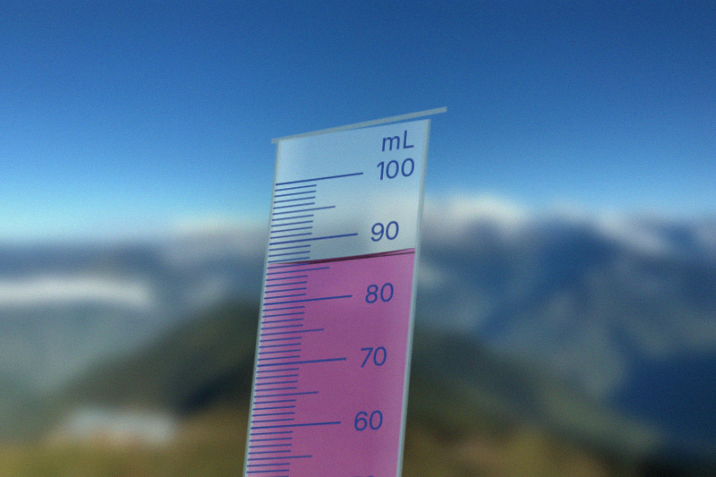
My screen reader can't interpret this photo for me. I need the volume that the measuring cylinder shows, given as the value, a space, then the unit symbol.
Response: 86 mL
